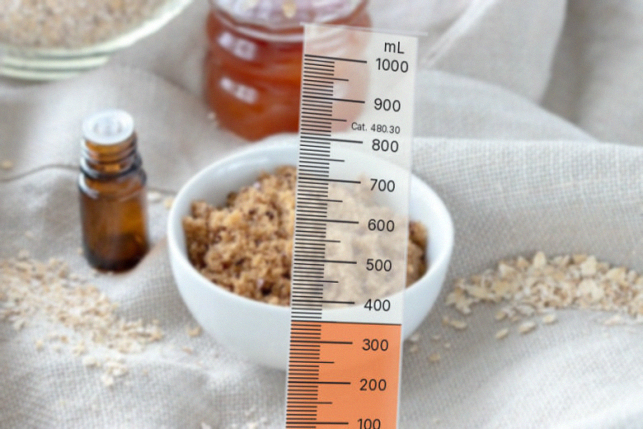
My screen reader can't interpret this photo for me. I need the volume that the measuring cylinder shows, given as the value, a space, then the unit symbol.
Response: 350 mL
